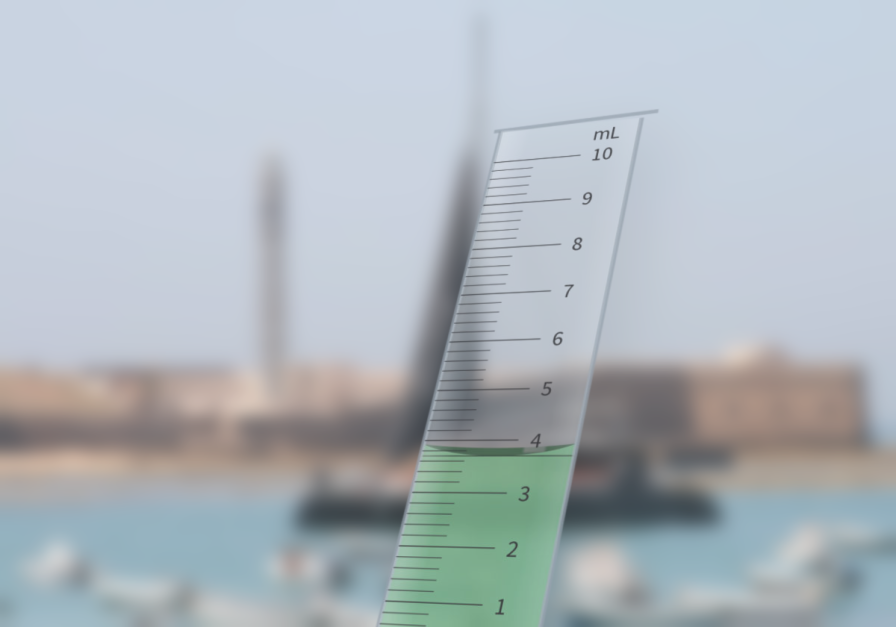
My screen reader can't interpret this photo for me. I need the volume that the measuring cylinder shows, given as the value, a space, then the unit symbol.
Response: 3.7 mL
